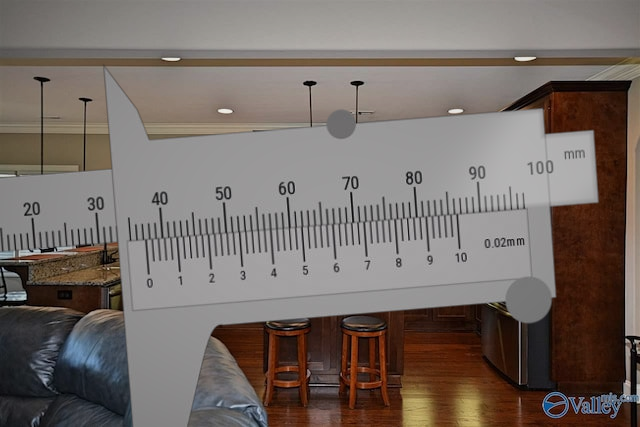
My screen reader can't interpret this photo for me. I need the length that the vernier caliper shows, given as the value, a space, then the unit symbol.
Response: 37.4 mm
